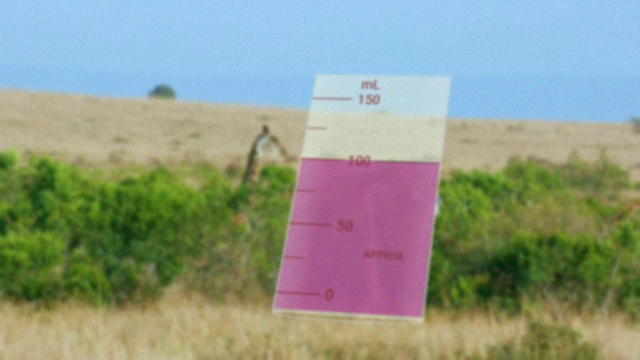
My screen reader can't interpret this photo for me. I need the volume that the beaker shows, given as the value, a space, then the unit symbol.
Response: 100 mL
